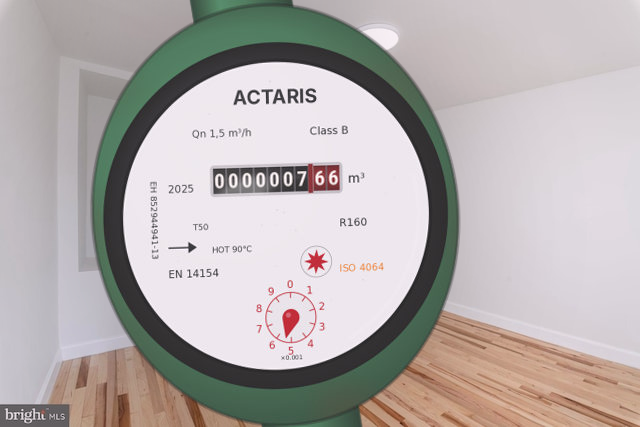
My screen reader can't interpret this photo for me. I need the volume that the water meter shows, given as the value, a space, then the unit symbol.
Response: 7.665 m³
